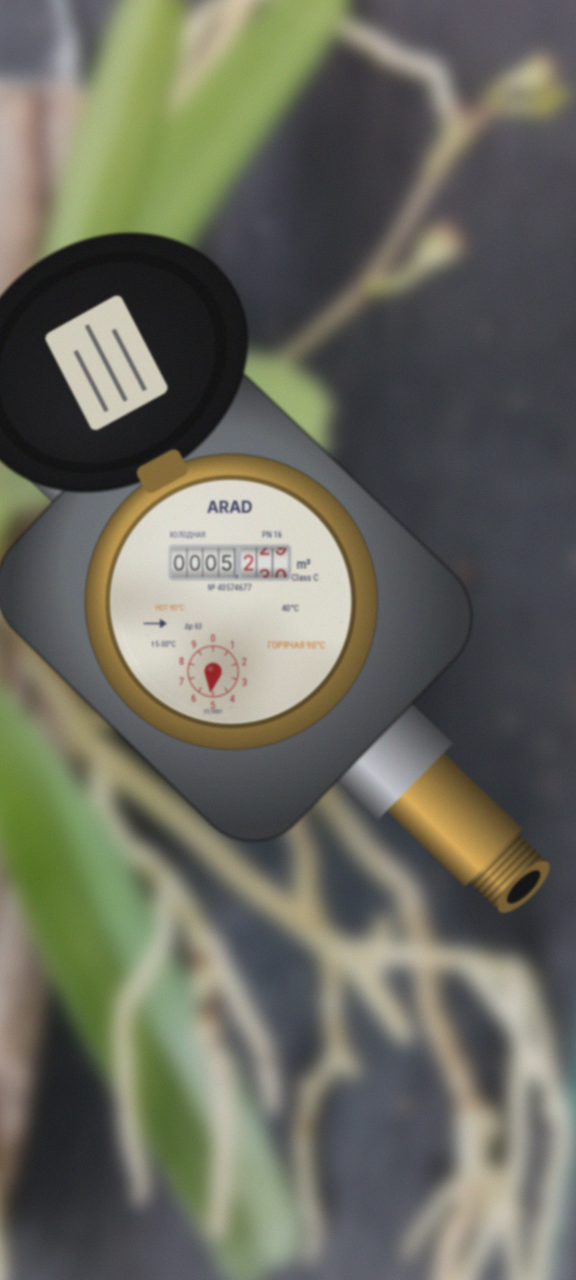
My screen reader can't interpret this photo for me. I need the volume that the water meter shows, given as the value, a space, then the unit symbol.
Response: 5.2295 m³
